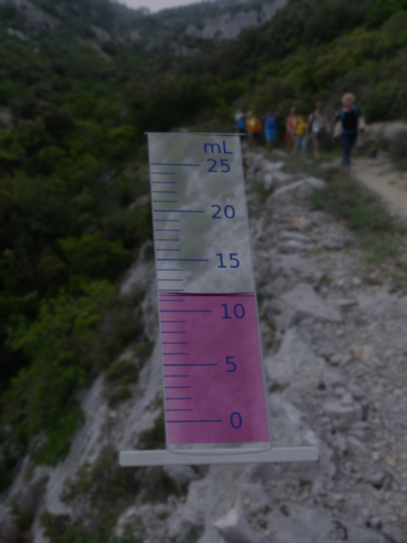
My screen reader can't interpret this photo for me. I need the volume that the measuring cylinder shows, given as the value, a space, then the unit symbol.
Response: 11.5 mL
